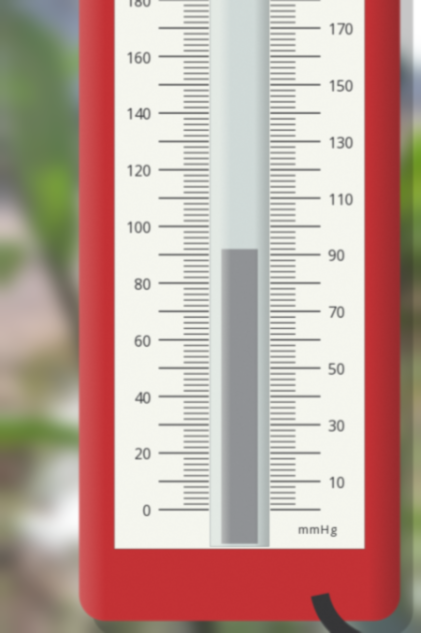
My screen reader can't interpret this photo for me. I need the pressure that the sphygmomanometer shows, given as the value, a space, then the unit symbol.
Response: 92 mmHg
